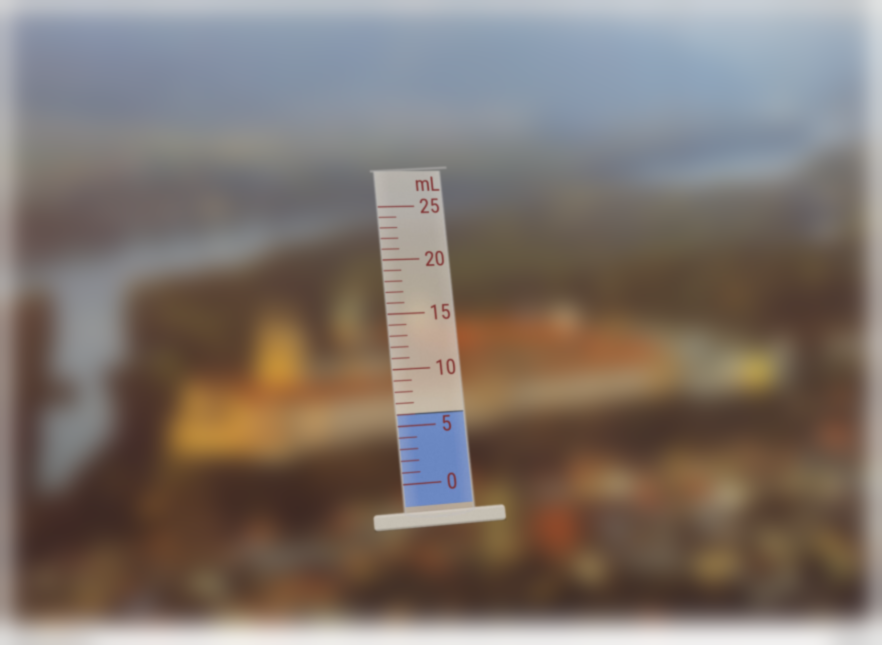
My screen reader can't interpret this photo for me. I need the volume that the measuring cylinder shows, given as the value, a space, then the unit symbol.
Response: 6 mL
